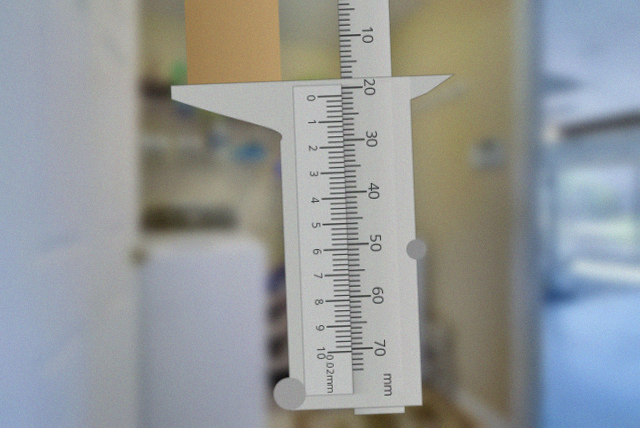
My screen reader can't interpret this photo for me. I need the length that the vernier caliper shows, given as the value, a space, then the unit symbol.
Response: 21.5 mm
